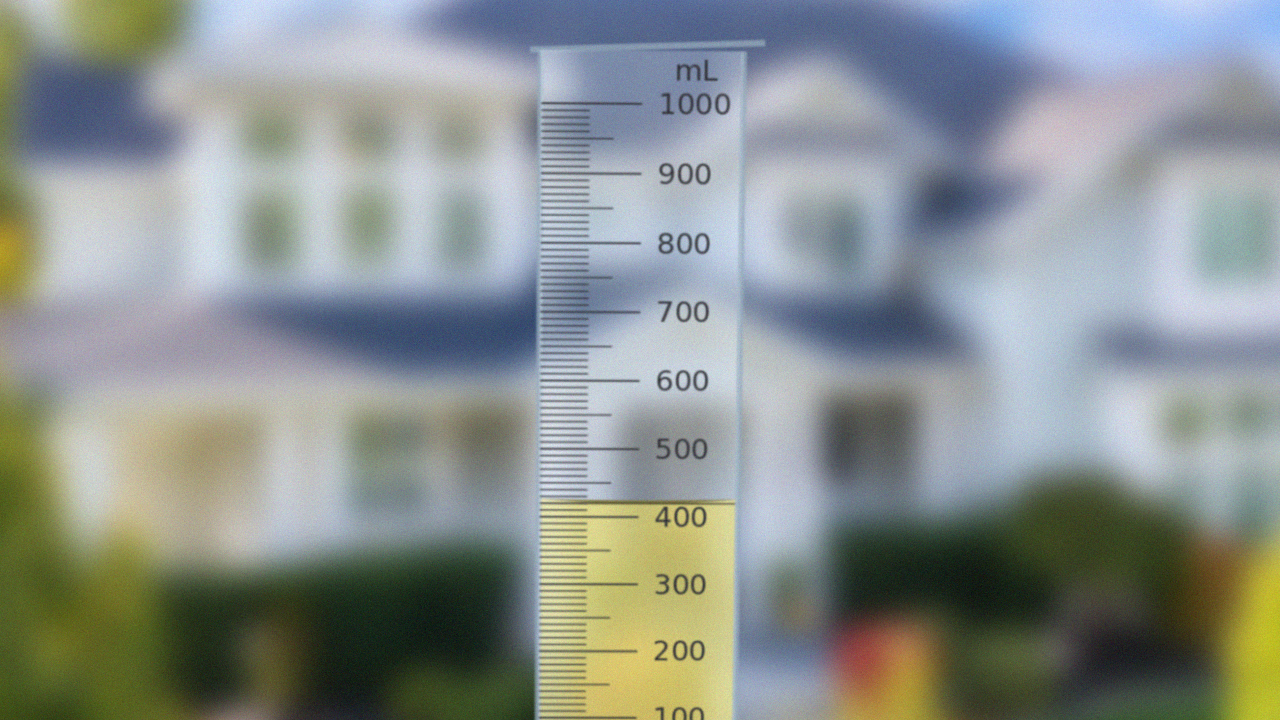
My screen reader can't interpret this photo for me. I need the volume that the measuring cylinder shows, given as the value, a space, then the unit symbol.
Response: 420 mL
